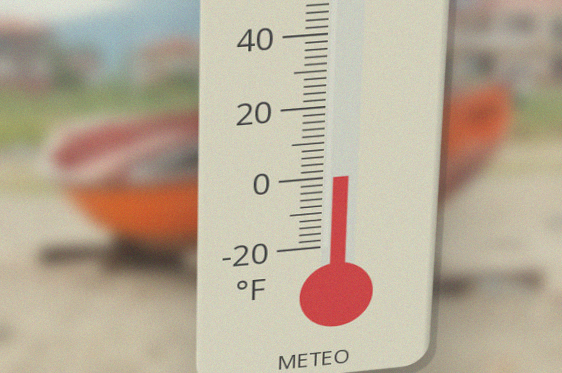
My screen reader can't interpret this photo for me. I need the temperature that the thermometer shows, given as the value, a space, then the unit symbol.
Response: 0 °F
